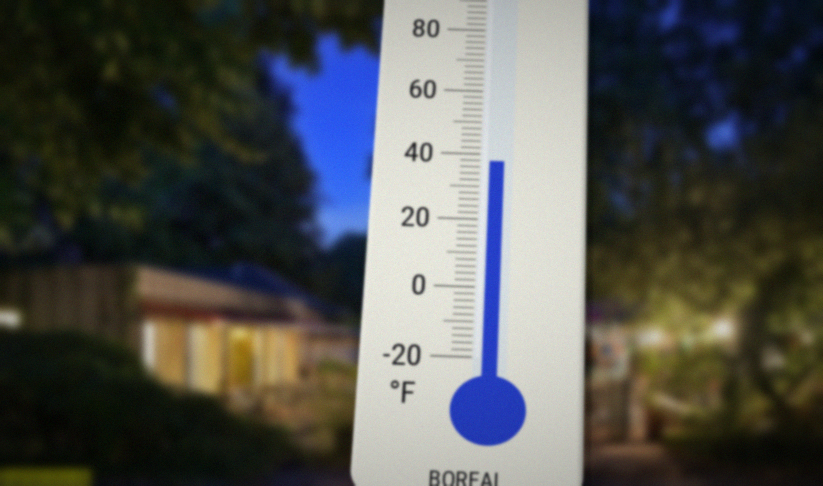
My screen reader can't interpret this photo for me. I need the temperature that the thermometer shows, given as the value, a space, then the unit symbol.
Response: 38 °F
